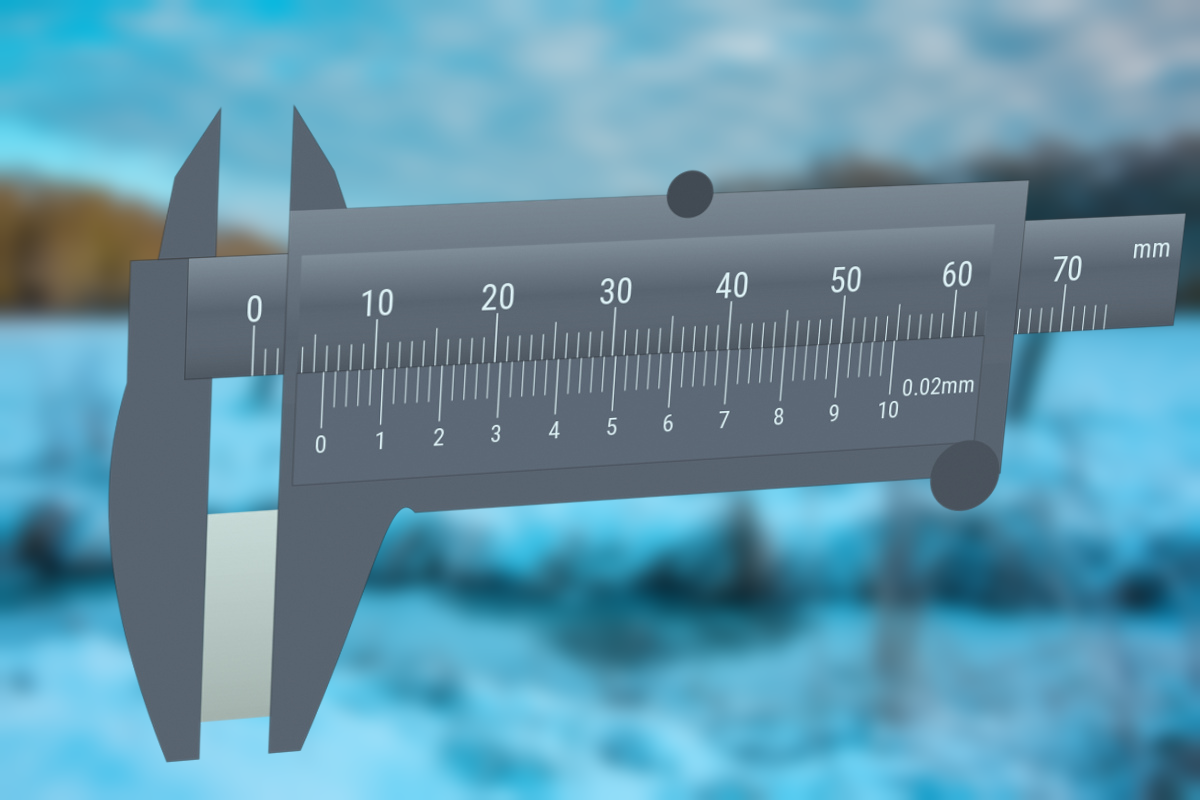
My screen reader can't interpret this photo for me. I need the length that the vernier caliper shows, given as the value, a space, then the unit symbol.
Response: 5.8 mm
